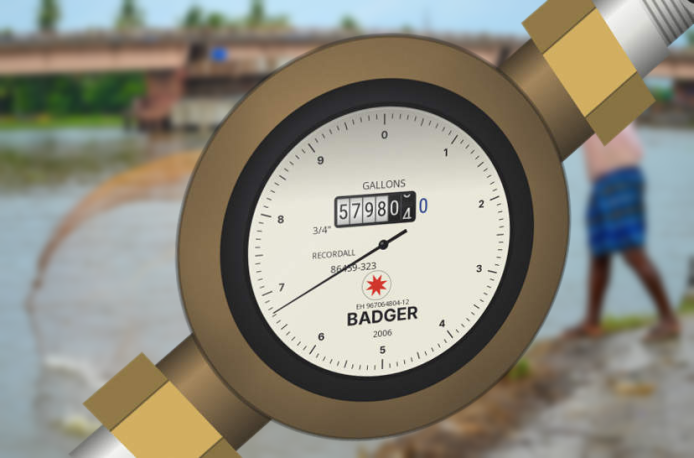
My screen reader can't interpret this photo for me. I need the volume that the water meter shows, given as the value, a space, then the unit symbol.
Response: 5798036.7 gal
